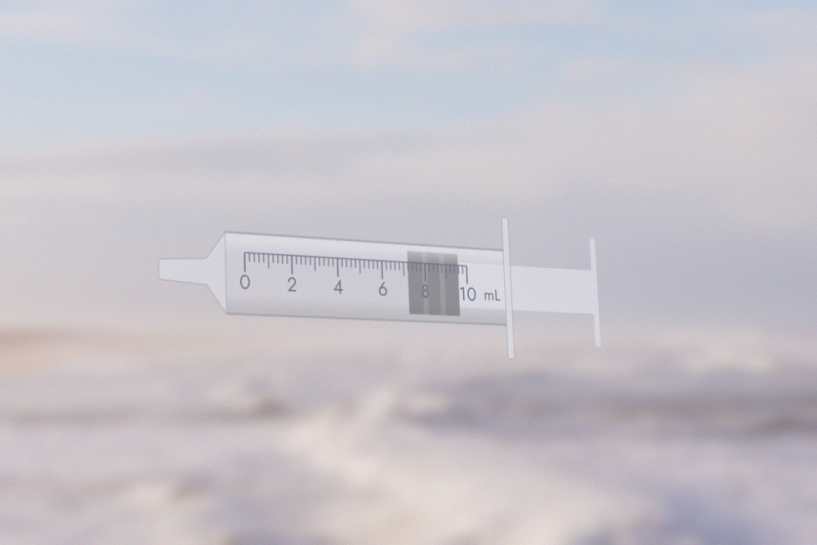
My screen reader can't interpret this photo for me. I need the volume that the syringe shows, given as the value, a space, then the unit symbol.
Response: 7.2 mL
